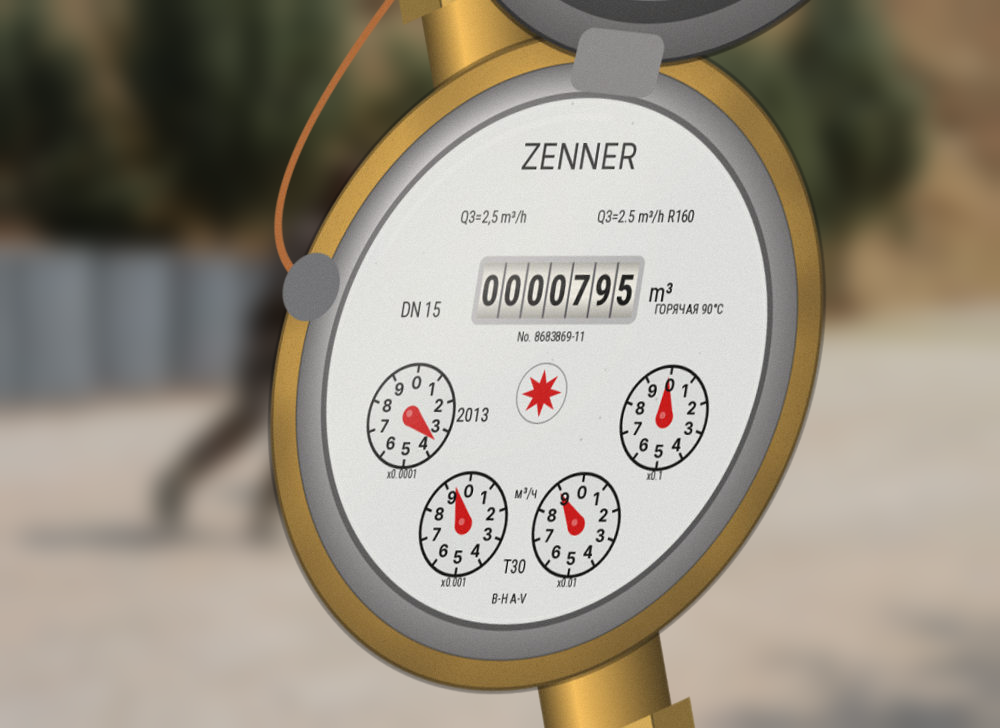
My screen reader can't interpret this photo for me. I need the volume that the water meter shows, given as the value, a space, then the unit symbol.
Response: 794.9893 m³
